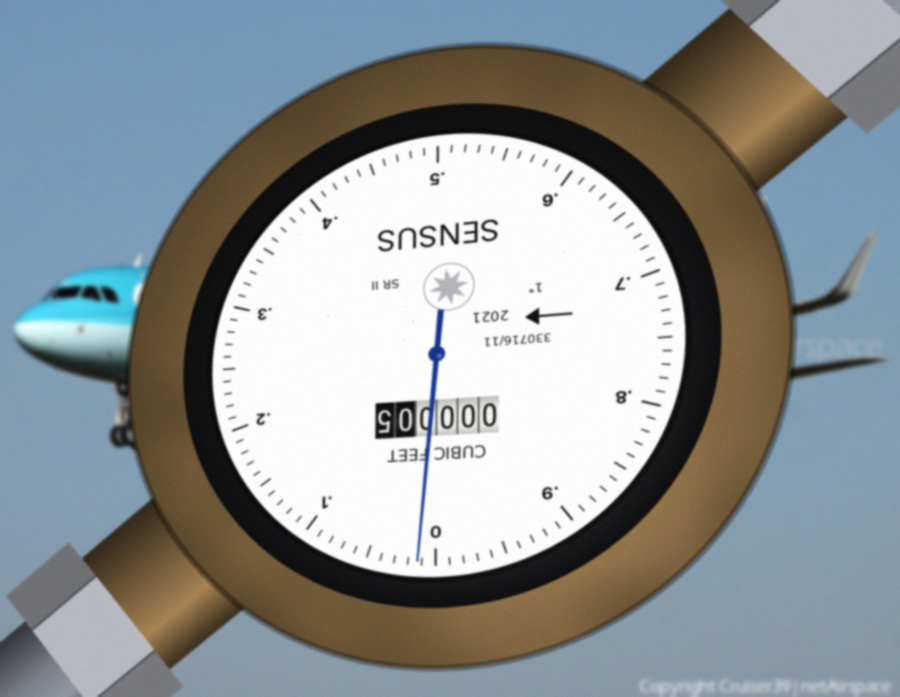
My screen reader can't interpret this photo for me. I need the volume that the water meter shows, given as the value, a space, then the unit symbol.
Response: 5.01 ft³
